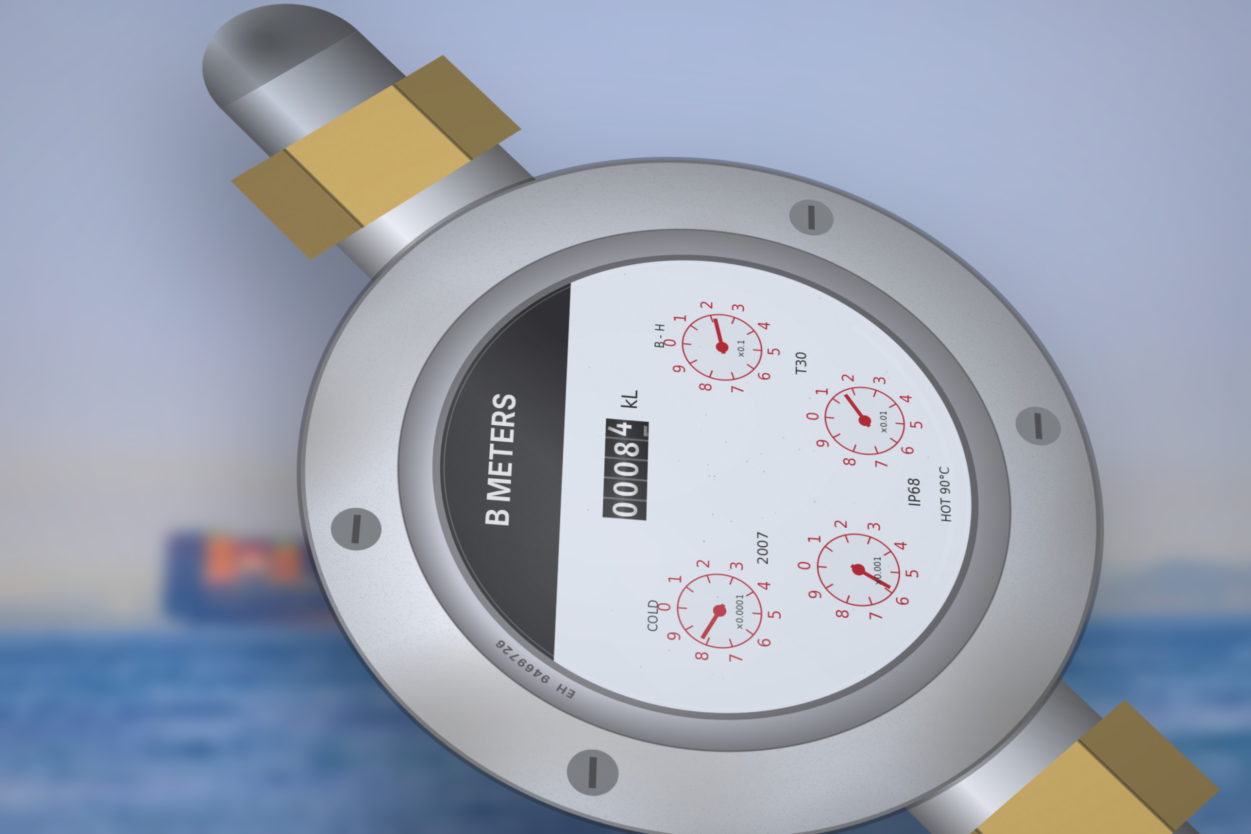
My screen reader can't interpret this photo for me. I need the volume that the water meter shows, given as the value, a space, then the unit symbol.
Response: 84.2158 kL
